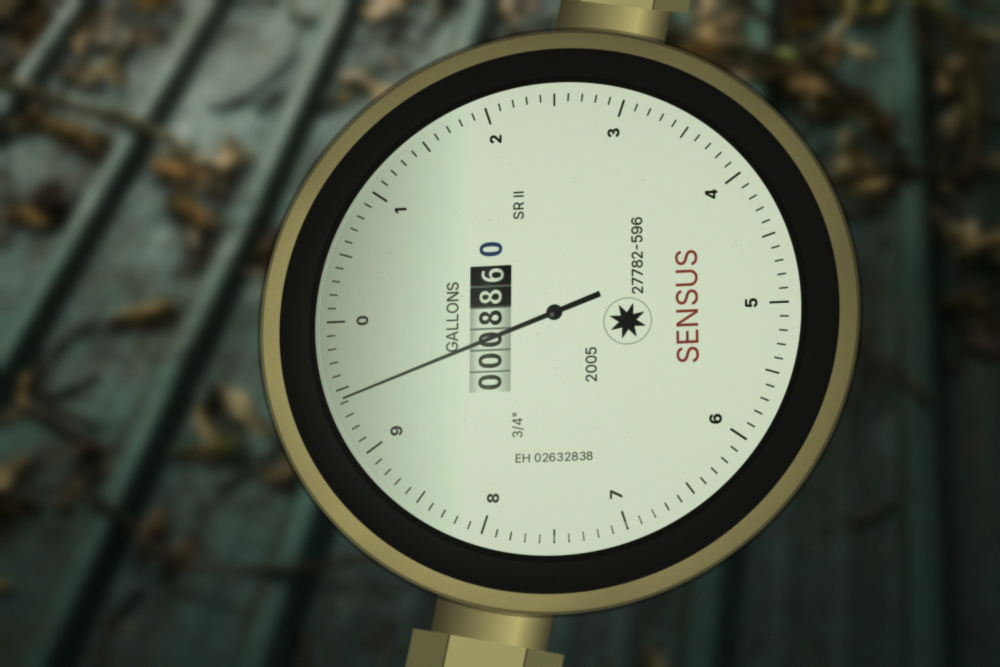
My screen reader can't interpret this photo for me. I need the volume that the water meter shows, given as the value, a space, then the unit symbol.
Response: 8859.4 gal
